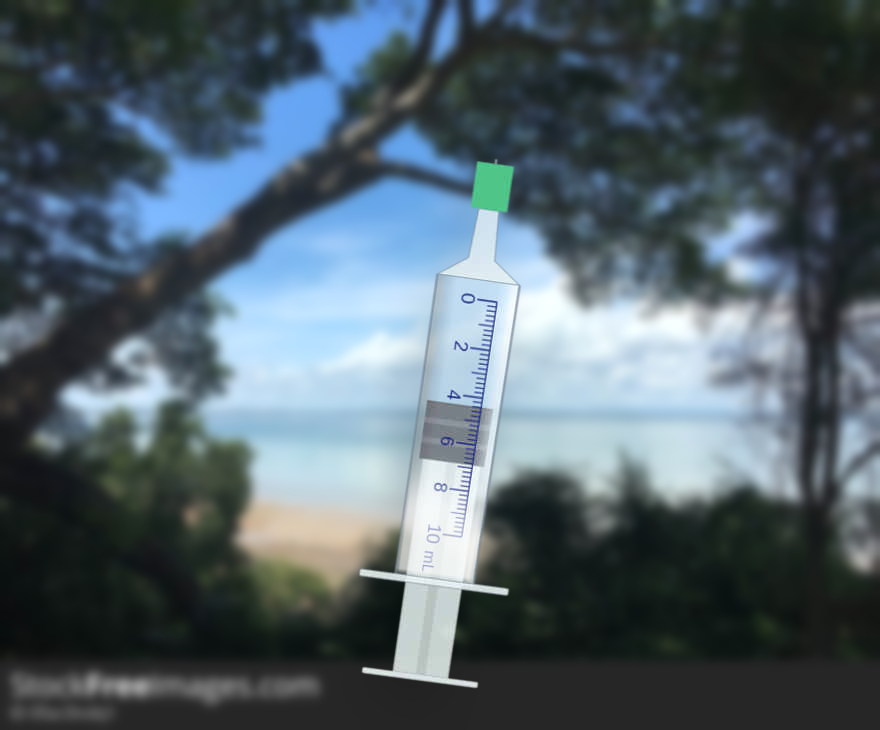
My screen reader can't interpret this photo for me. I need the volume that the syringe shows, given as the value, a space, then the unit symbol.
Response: 4.4 mL
